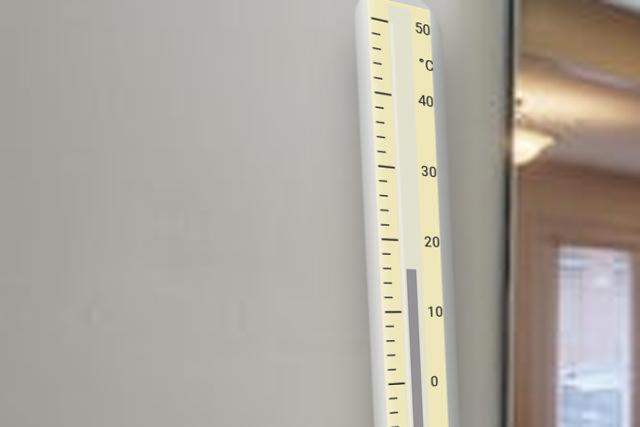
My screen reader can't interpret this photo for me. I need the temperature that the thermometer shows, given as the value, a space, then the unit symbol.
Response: 16 °C
